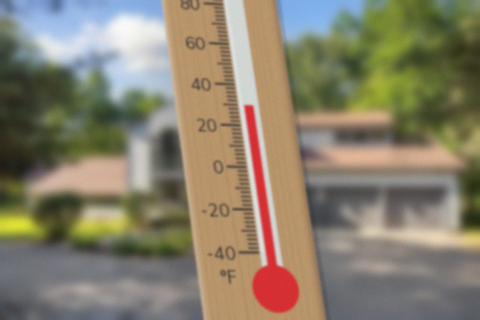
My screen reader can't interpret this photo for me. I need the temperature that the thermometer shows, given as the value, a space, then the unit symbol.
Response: 30 °F
